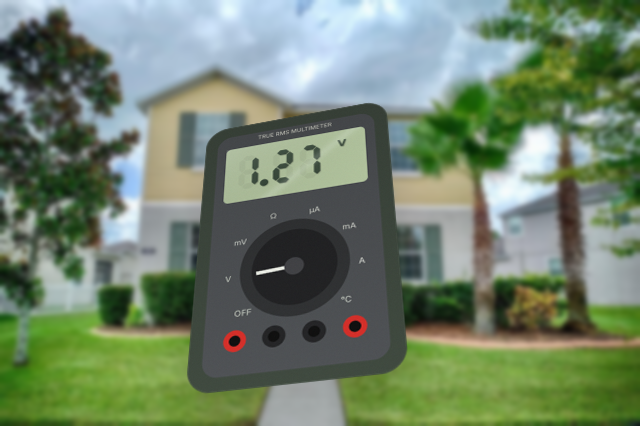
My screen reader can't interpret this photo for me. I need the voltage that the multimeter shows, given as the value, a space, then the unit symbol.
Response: 1.27 V
